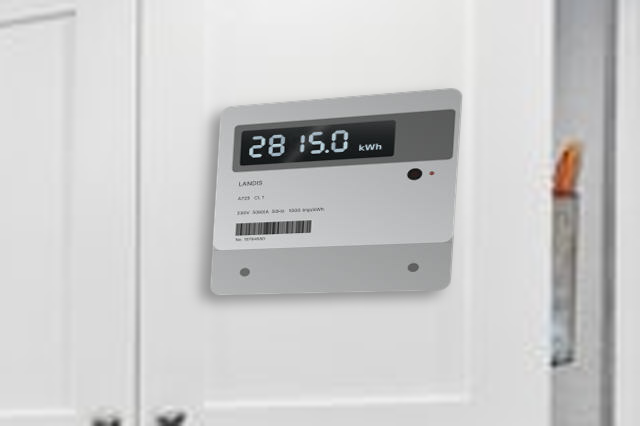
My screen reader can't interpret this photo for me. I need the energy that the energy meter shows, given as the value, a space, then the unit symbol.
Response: 2815.0 kWh
